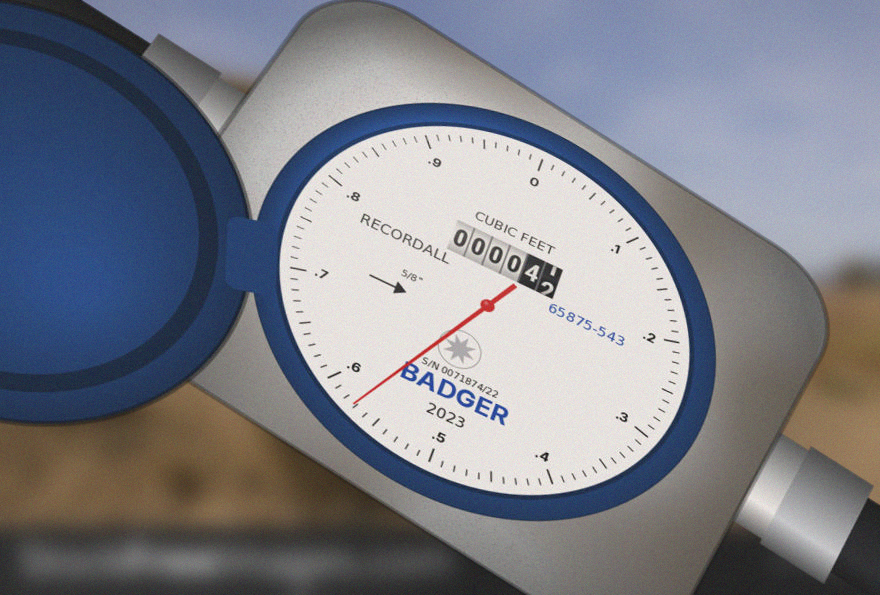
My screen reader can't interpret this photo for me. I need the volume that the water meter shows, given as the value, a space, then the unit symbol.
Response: 41.57 ft³
